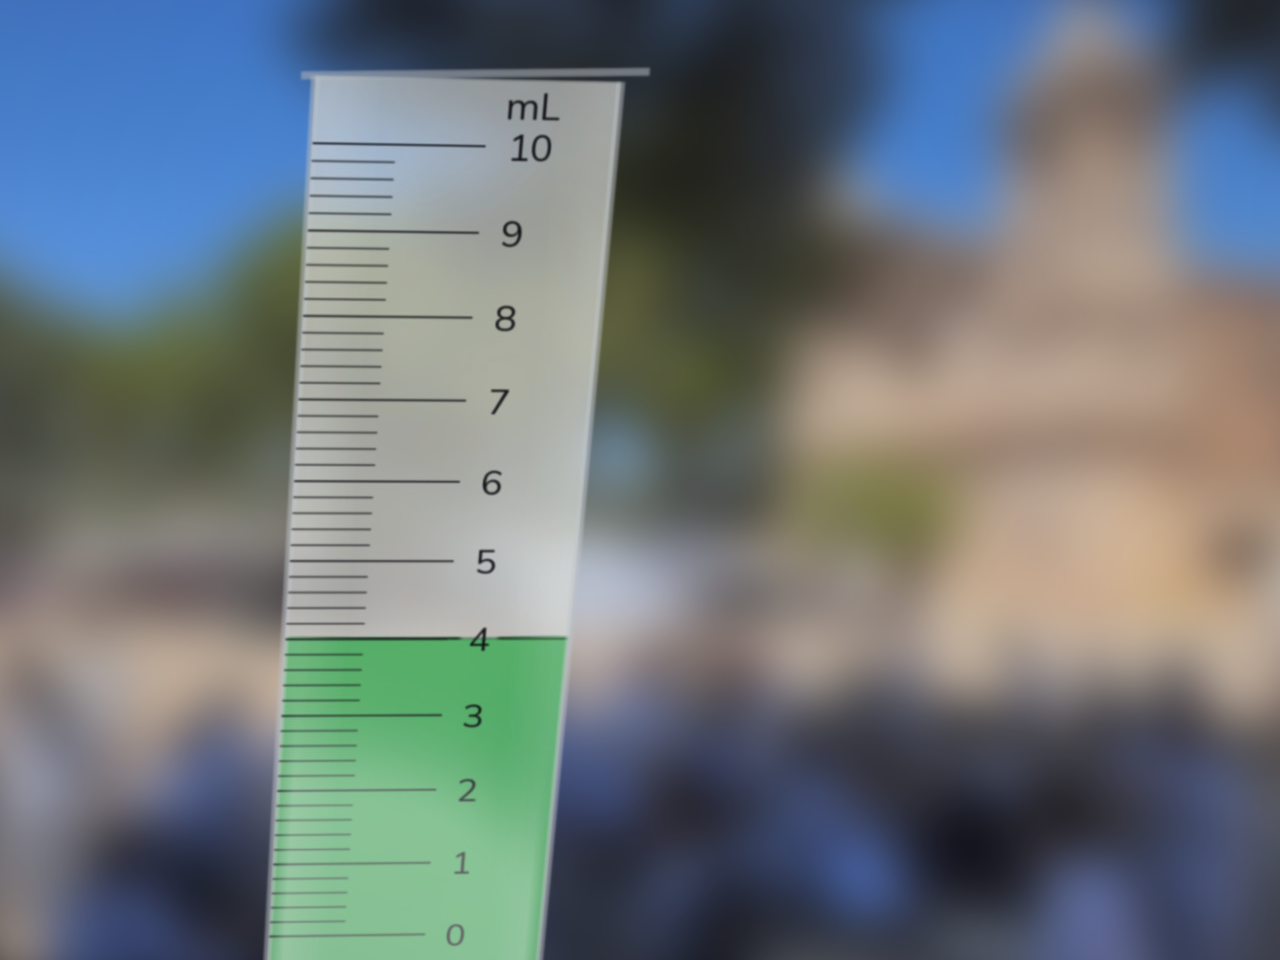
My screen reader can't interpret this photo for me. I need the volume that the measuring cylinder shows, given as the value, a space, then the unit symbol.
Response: 4 mL
